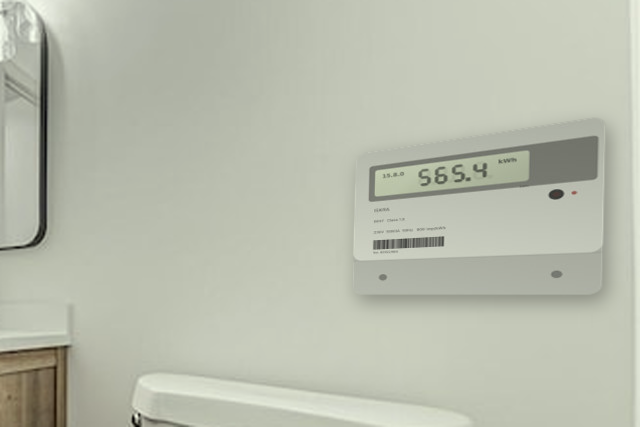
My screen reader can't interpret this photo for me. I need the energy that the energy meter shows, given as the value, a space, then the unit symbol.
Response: 565.4 kWh
